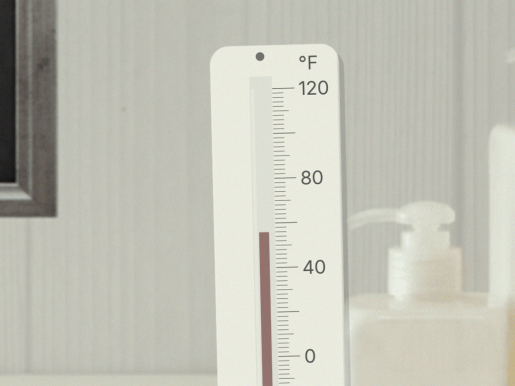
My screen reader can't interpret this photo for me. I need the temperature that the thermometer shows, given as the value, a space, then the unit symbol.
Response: 56 °F
